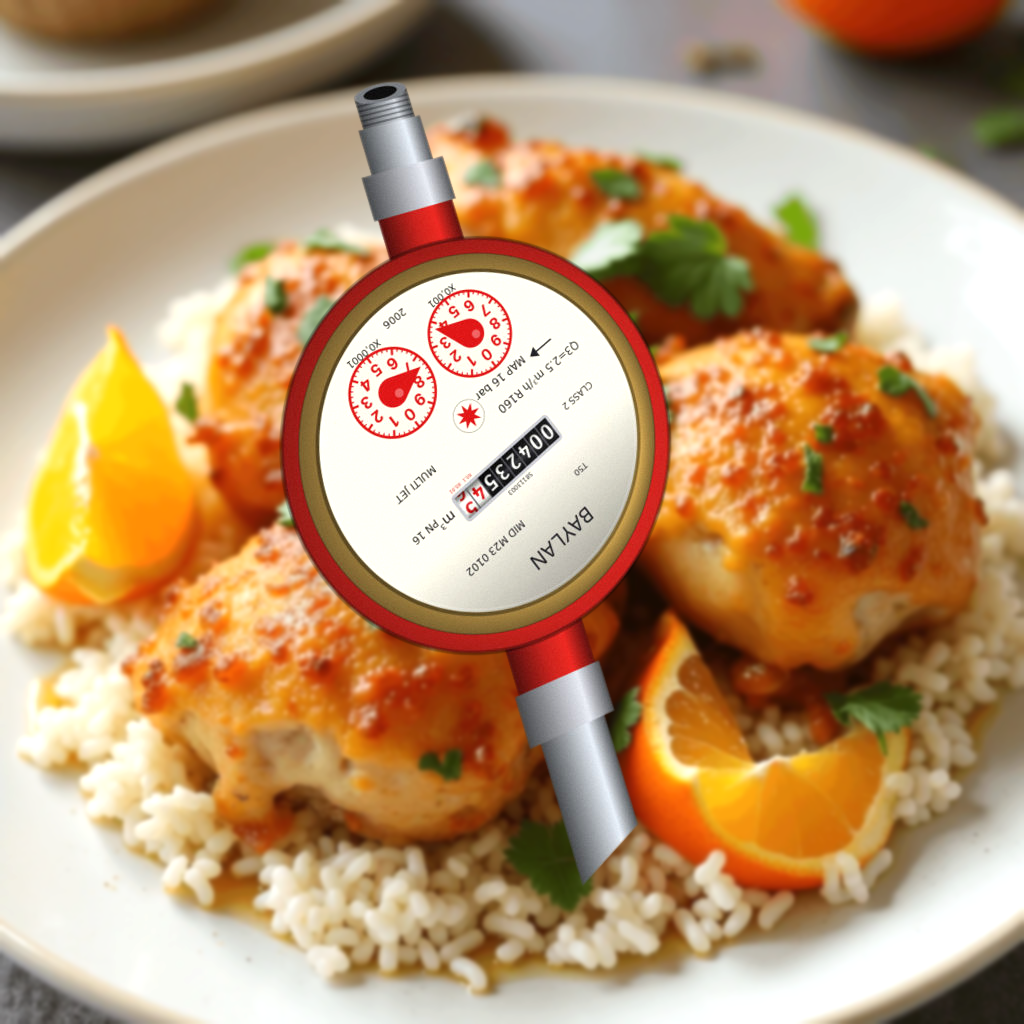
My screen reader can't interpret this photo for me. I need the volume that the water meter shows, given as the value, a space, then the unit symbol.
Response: 4235.4537 m³
